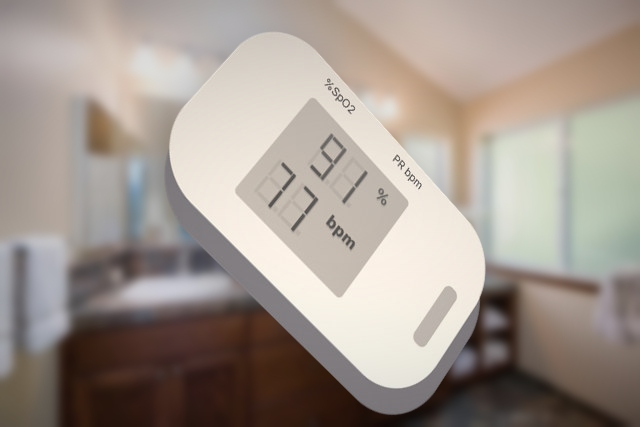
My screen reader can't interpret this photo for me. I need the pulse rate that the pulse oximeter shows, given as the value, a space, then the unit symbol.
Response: 77 bpm
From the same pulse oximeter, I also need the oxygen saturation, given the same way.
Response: 91 %
